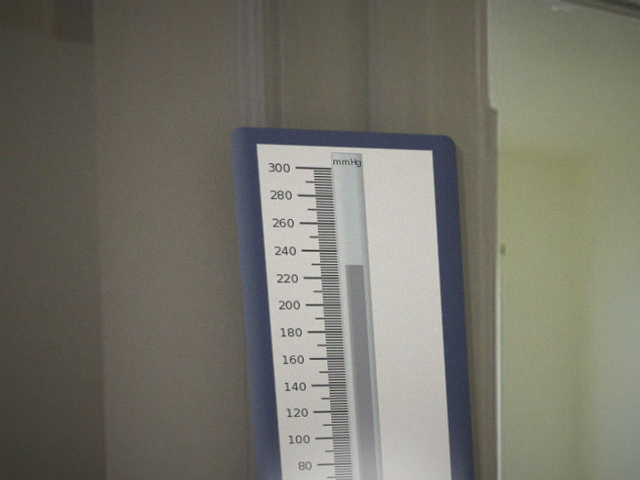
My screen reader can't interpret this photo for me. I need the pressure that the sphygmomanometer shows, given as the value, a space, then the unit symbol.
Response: 230 mmHg
